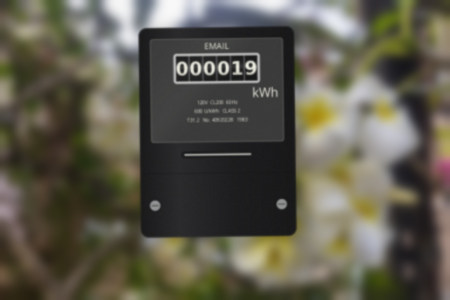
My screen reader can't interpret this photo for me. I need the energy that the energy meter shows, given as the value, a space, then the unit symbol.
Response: 19 kWh
